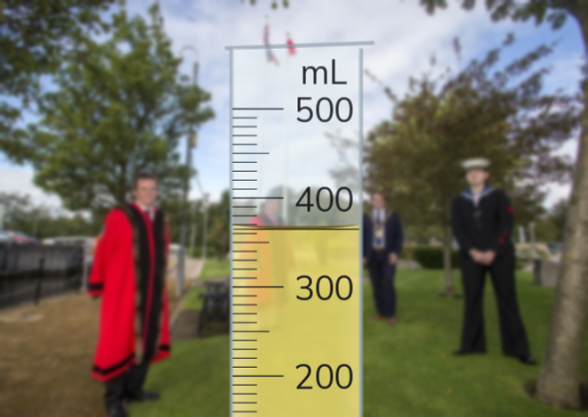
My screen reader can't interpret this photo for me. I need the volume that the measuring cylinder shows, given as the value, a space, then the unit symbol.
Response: 365 mL
